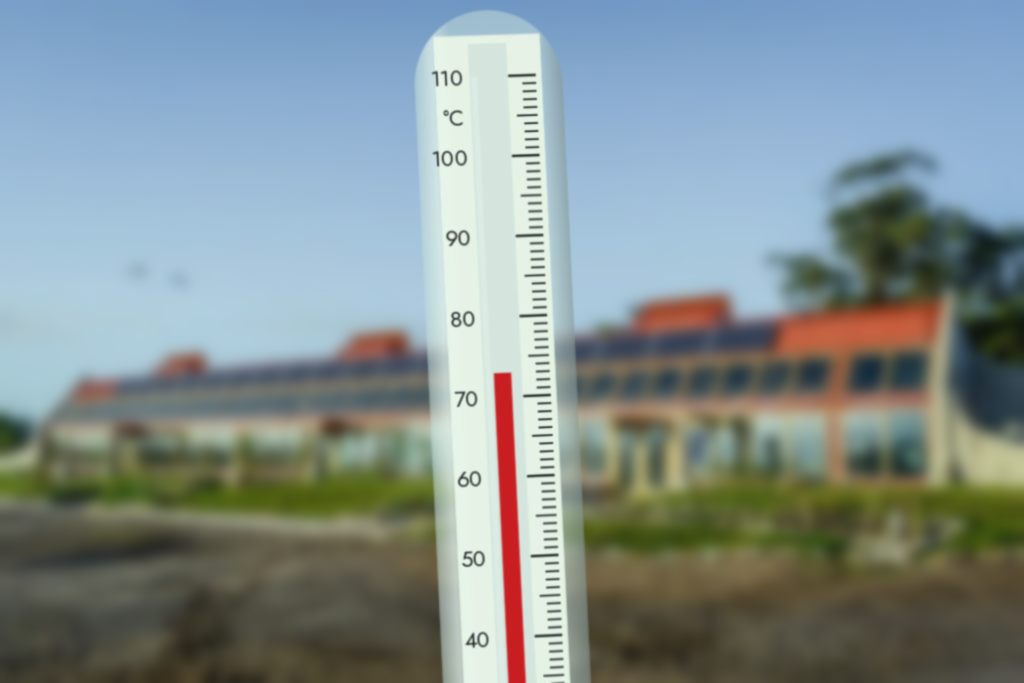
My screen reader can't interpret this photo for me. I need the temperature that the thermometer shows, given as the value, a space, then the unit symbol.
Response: 73 °C
